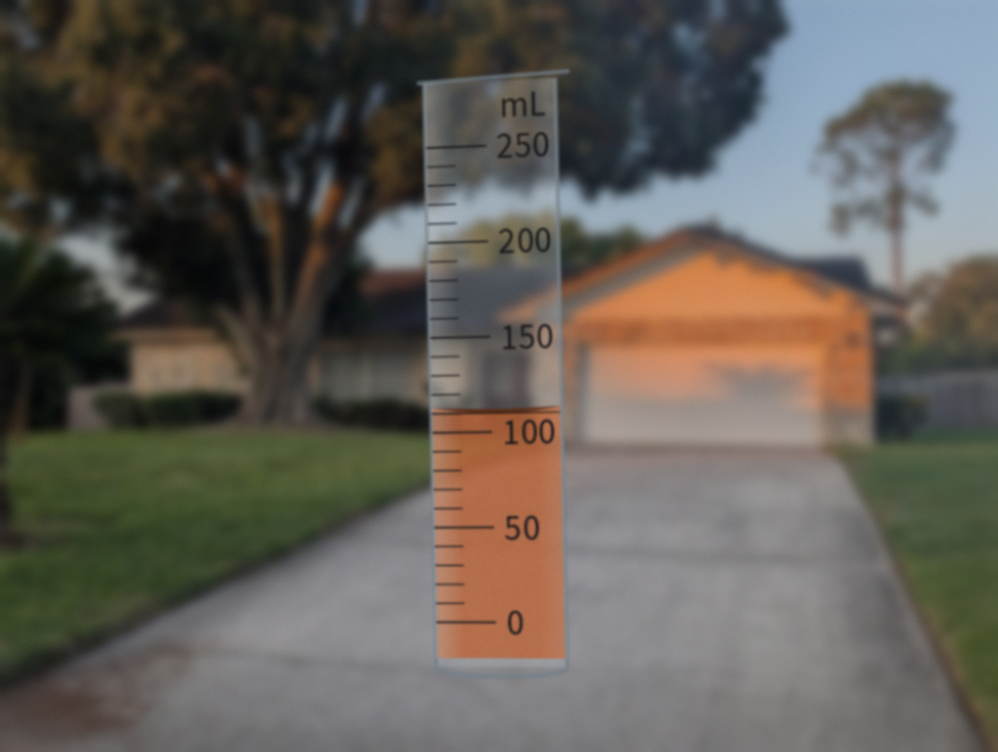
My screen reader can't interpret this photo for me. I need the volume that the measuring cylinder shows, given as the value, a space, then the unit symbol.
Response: 110 mL
